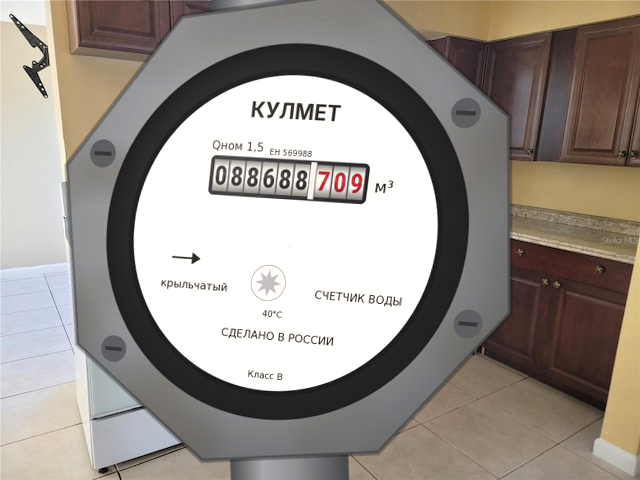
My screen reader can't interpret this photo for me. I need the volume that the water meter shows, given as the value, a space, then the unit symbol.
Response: 88688.709 m³
